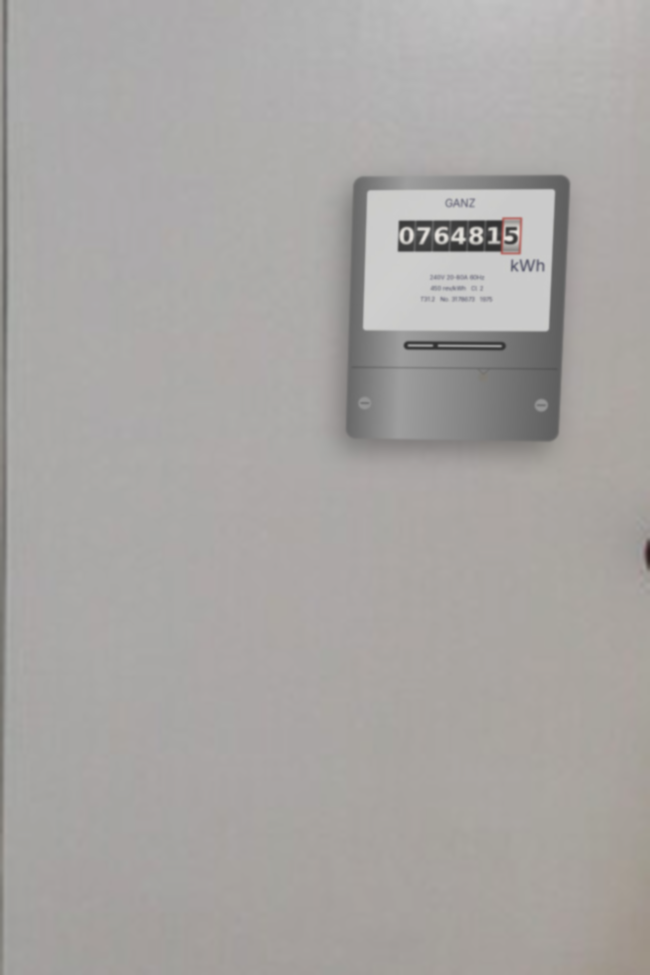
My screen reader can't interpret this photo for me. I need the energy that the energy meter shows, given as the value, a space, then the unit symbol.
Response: 76481.5 kWh
